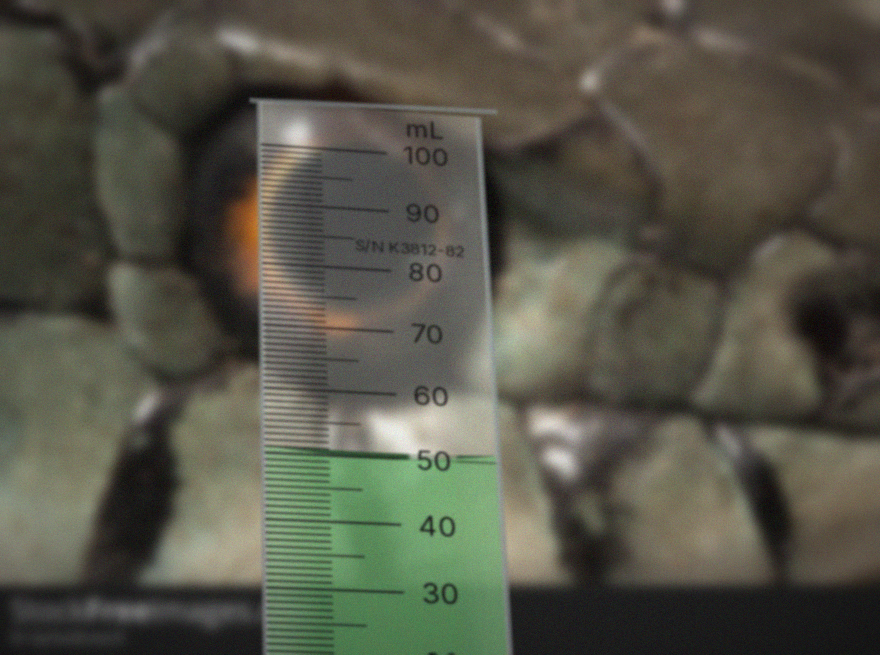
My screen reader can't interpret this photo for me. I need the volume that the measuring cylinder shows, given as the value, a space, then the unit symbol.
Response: 50 mL
